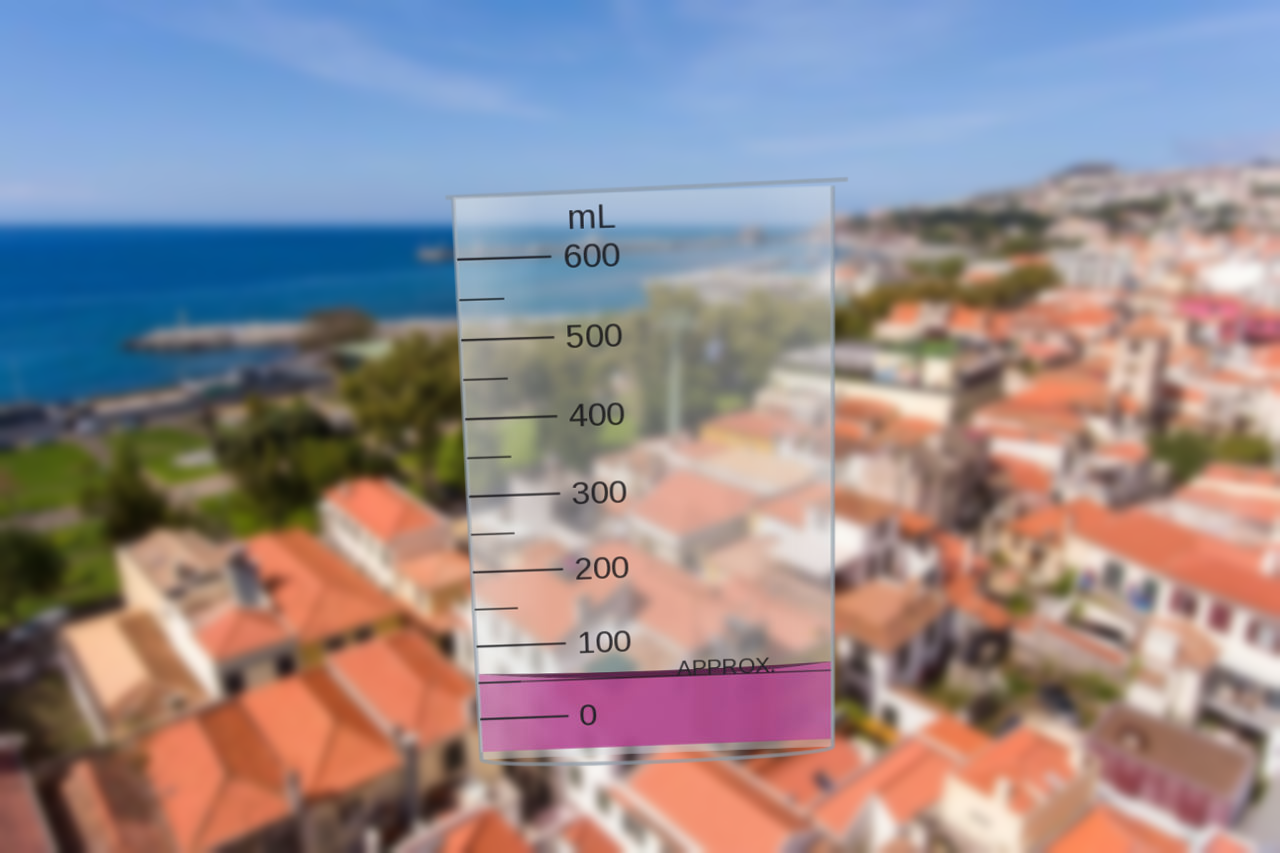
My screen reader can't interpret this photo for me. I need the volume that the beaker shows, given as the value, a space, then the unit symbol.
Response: 50 mL
